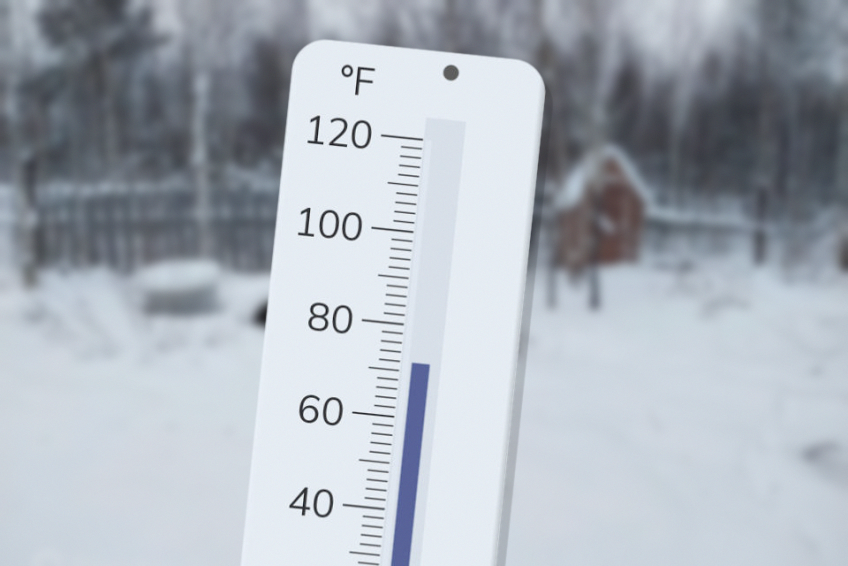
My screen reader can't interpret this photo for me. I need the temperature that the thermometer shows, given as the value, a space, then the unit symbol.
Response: 72 °F
